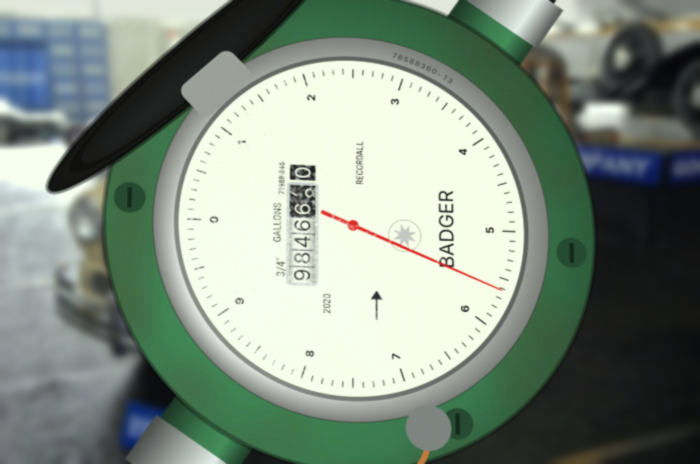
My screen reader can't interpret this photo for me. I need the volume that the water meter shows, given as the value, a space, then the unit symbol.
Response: 9846675.6 gal
